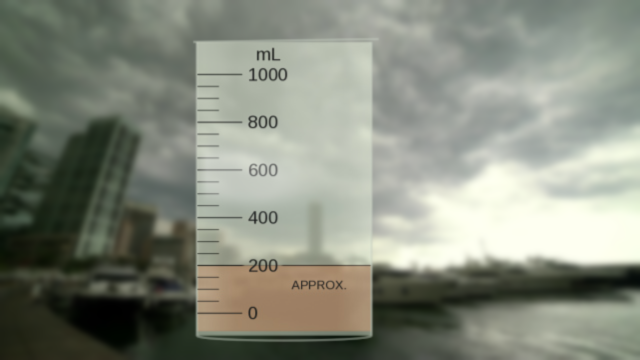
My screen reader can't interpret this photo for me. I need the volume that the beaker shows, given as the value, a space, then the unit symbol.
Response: 200 mL
